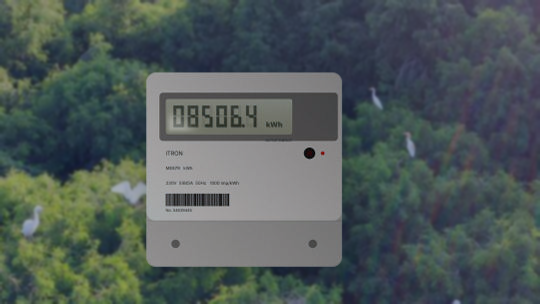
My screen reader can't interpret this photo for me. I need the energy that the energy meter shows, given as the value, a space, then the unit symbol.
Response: 8506.4 kWh
